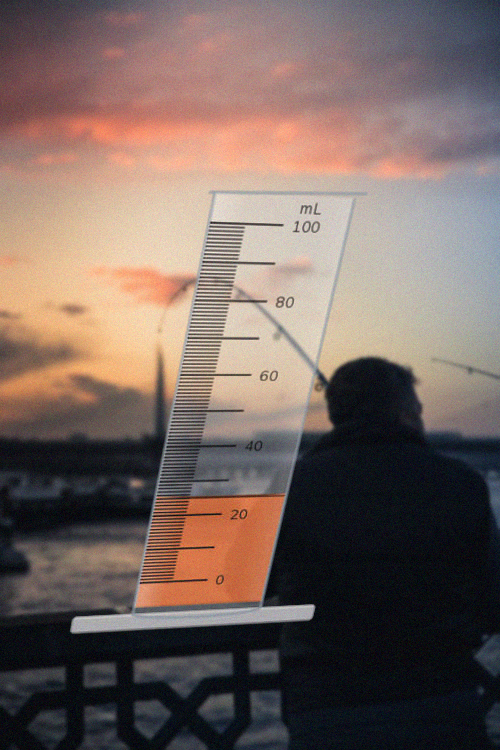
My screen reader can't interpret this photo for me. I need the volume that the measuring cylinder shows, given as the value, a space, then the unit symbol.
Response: 25 mL
